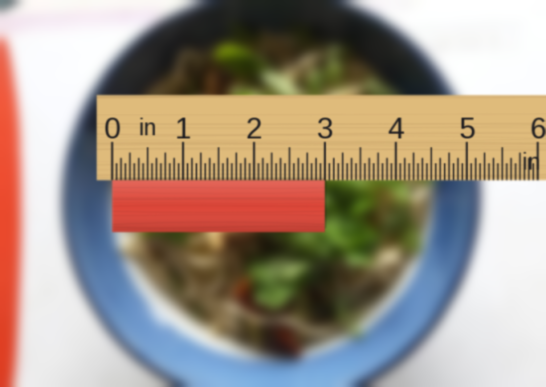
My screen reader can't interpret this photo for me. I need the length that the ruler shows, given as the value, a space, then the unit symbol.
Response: 3 in
